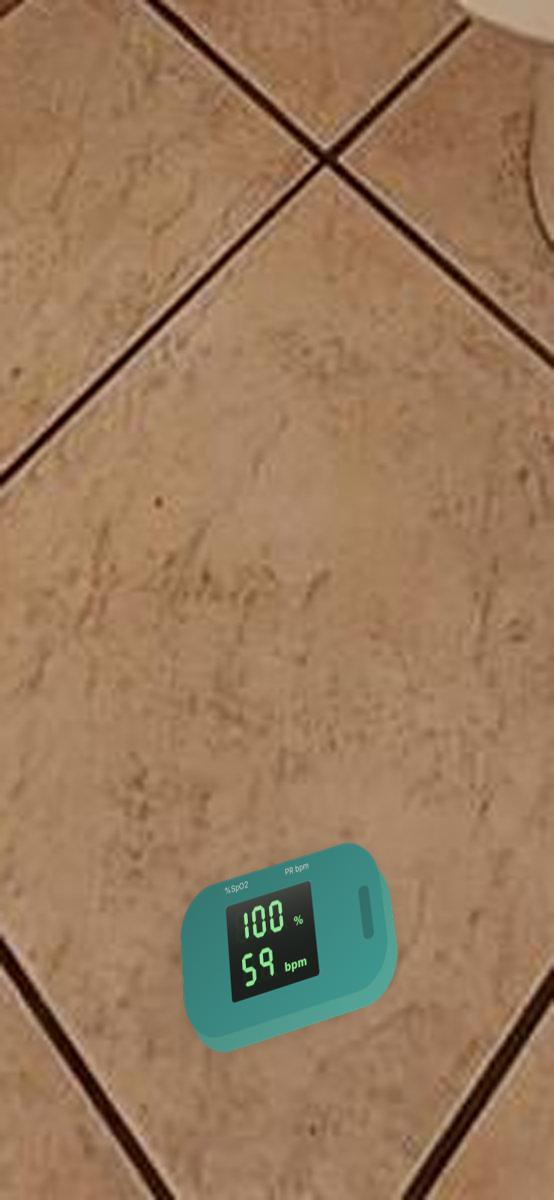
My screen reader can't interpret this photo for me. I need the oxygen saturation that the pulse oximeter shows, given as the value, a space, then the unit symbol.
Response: 100 %
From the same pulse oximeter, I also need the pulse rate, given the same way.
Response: 59 bpm
